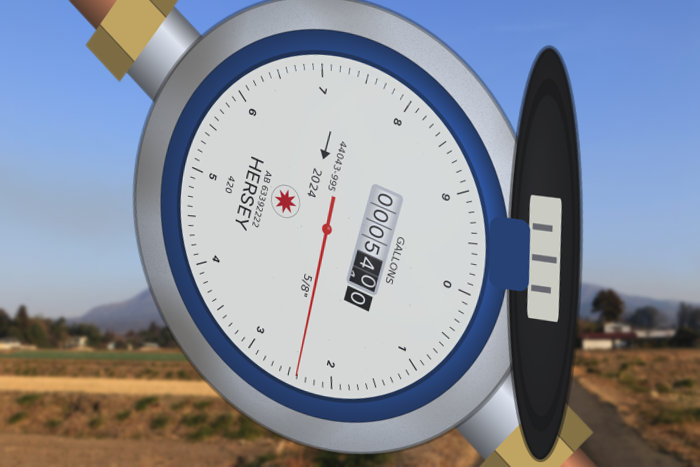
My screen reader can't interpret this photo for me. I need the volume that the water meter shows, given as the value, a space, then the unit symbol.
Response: 5402.4 gal
